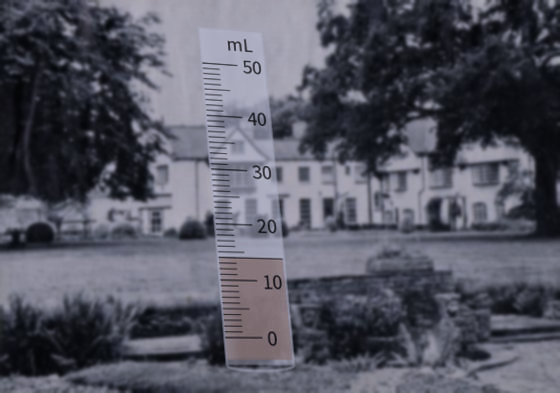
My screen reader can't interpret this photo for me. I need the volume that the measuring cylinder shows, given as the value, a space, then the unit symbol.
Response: 14 mL
